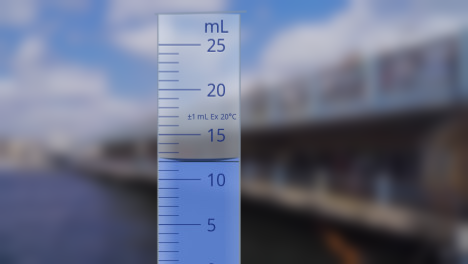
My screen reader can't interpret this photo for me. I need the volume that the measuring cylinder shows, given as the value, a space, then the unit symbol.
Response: 12 mL
